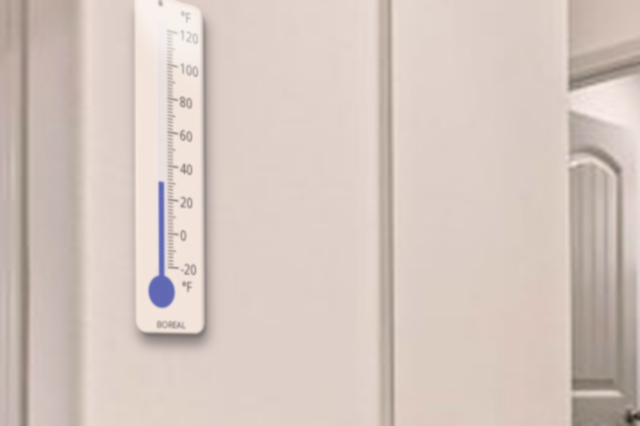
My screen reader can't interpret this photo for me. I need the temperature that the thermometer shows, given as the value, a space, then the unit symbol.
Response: 30 °F
